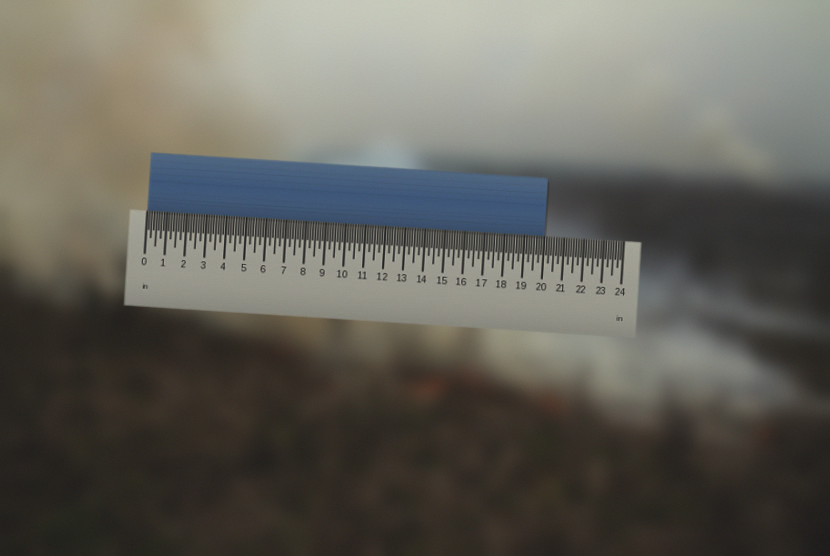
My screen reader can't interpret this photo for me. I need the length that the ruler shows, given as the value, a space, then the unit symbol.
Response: 20 in
